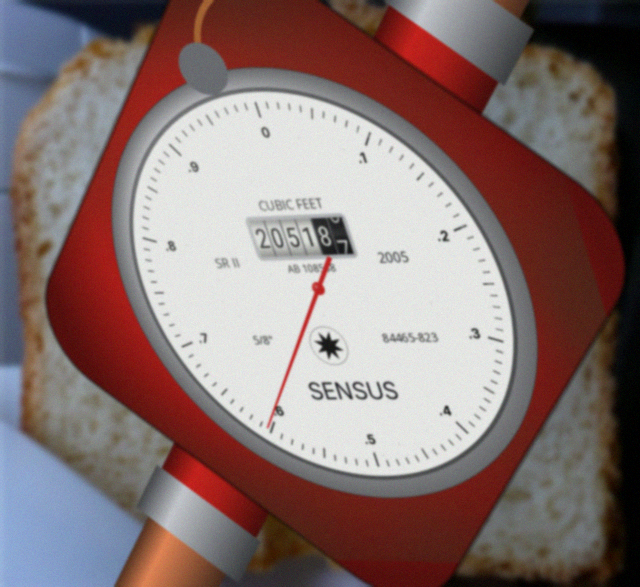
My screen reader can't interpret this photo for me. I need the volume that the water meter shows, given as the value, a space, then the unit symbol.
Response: 205186.60 ft³
